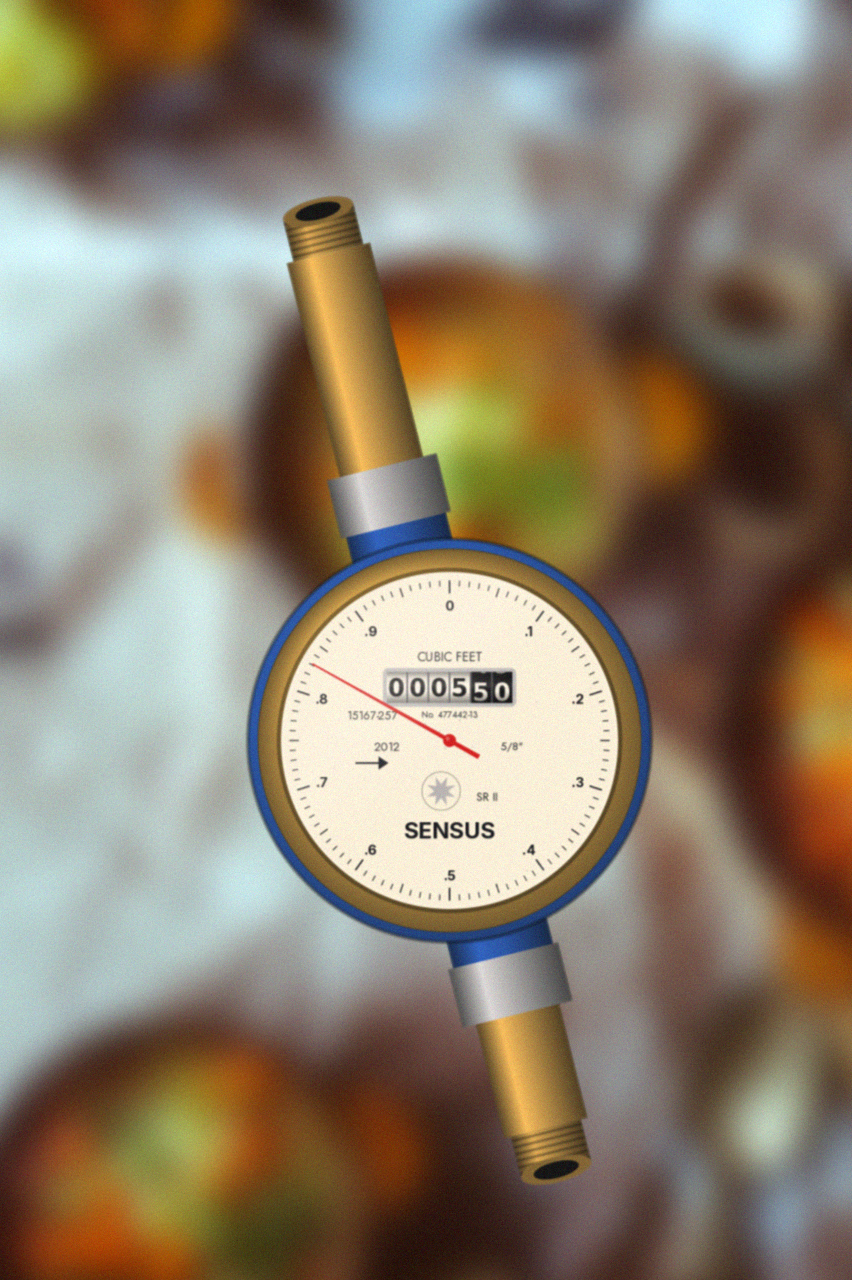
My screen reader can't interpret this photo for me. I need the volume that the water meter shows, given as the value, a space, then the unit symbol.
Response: 549.83 ft³
